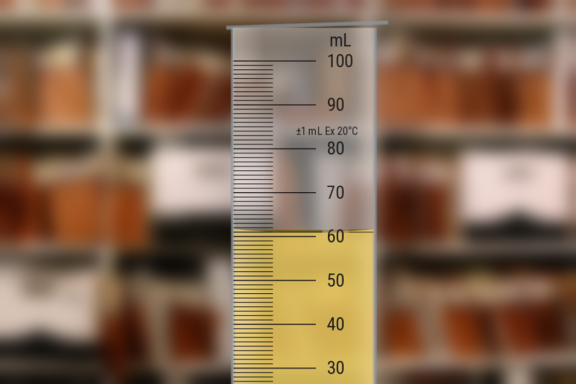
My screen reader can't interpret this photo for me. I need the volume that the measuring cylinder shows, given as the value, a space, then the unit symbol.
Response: 61 mL
